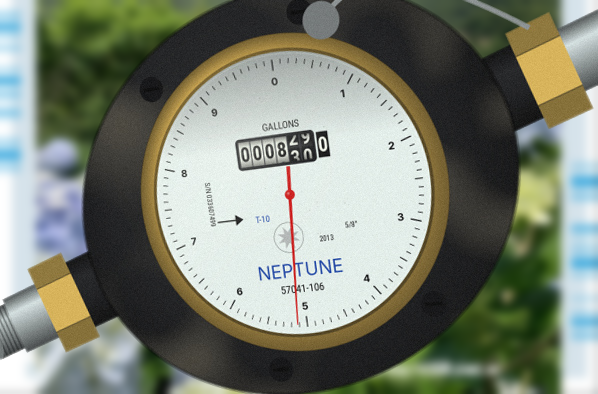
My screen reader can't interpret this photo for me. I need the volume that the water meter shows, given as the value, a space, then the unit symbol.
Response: 8295.1 gal
